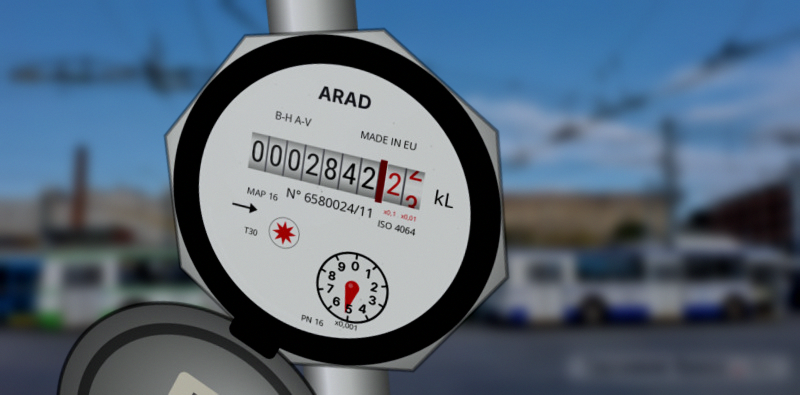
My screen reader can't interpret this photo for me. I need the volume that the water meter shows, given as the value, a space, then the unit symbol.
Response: 2842.225 kL
